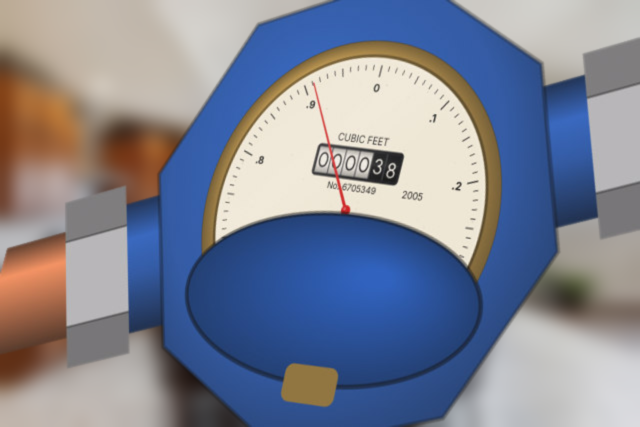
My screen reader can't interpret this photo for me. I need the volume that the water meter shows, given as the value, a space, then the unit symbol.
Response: 37.91 ft³
